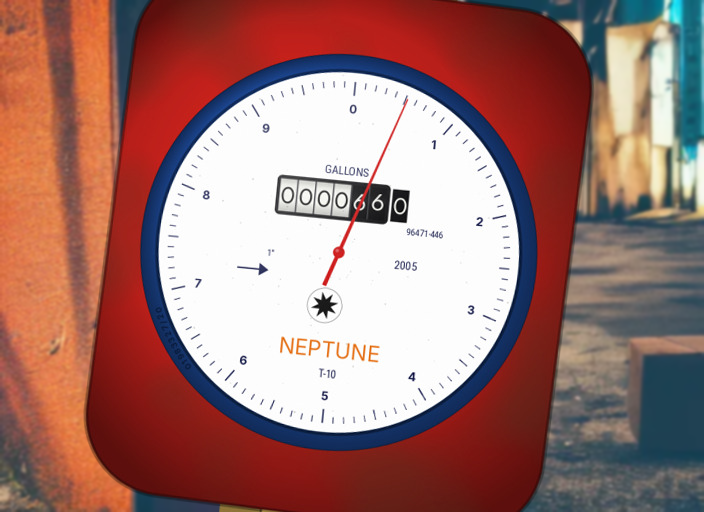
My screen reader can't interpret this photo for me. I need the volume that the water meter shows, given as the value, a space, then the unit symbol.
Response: 660.5 gal
